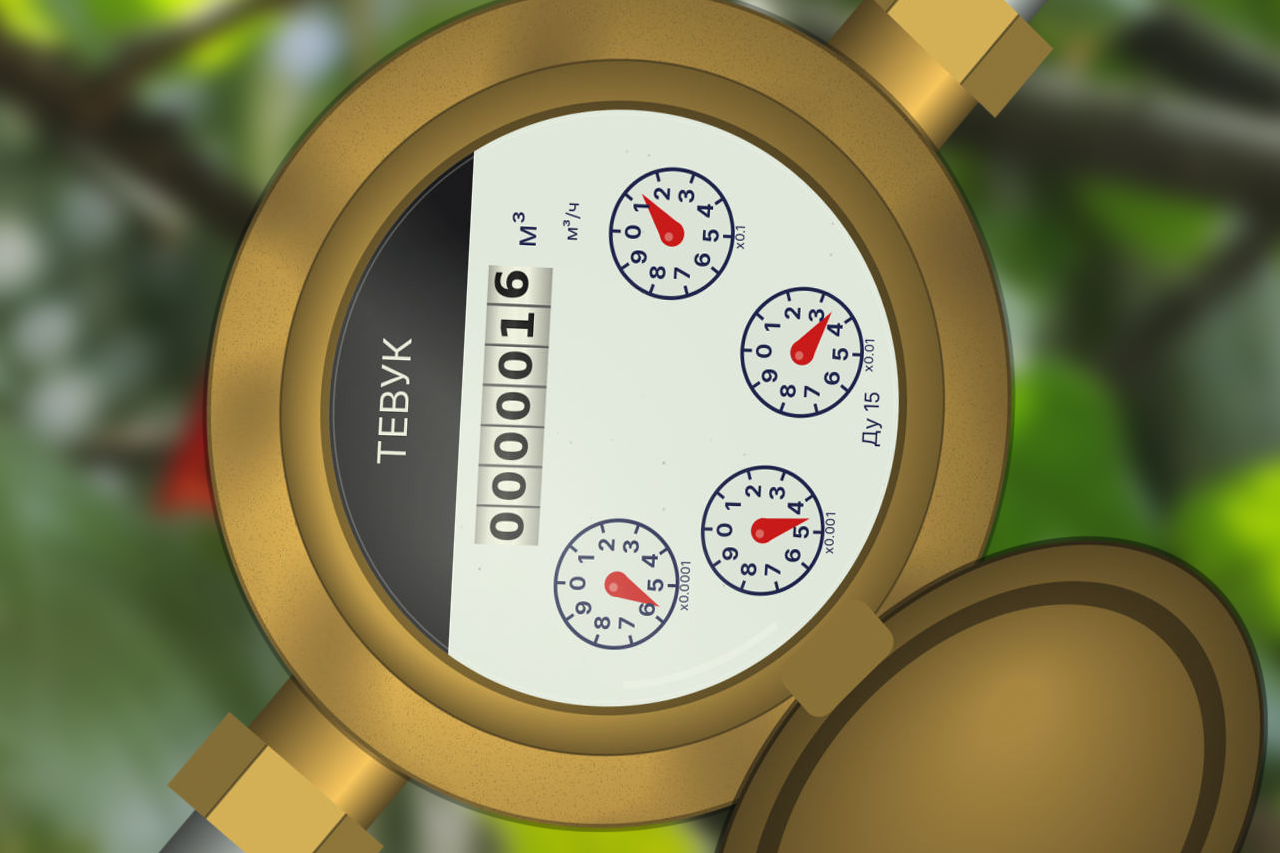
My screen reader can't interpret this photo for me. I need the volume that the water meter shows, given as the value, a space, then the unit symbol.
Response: 16.1345 m³
